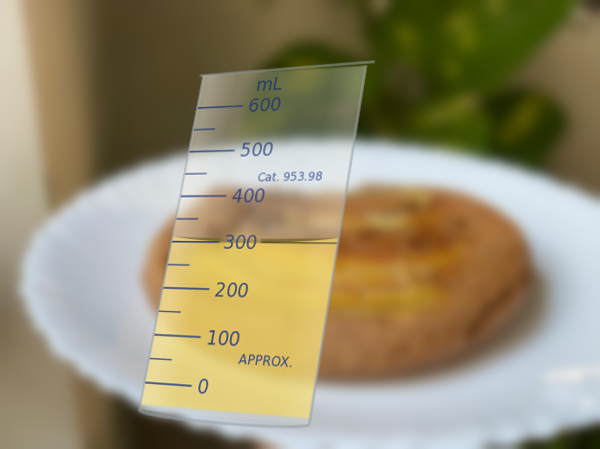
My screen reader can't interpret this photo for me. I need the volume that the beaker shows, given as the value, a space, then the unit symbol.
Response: 300 mL
